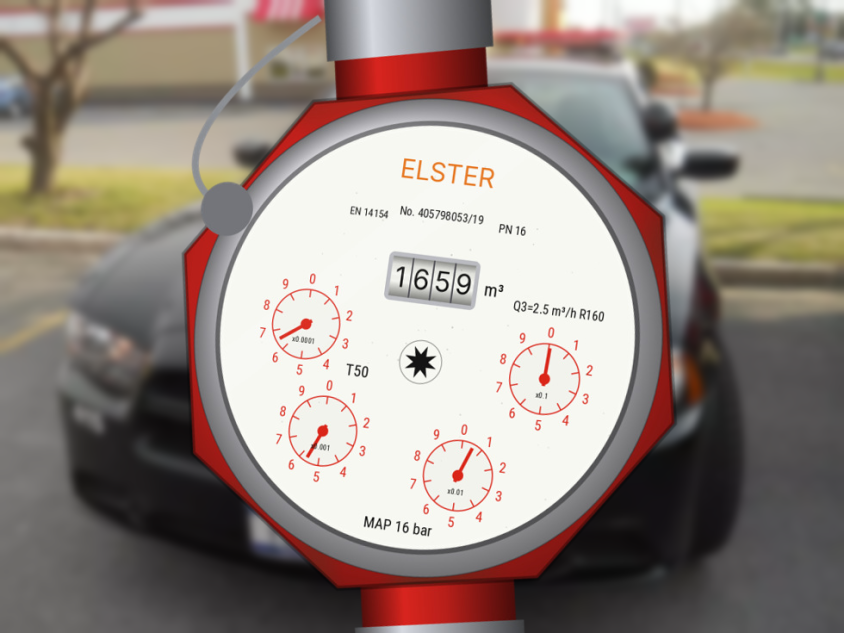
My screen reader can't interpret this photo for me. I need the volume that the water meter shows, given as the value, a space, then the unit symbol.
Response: 1659.0056 m³
